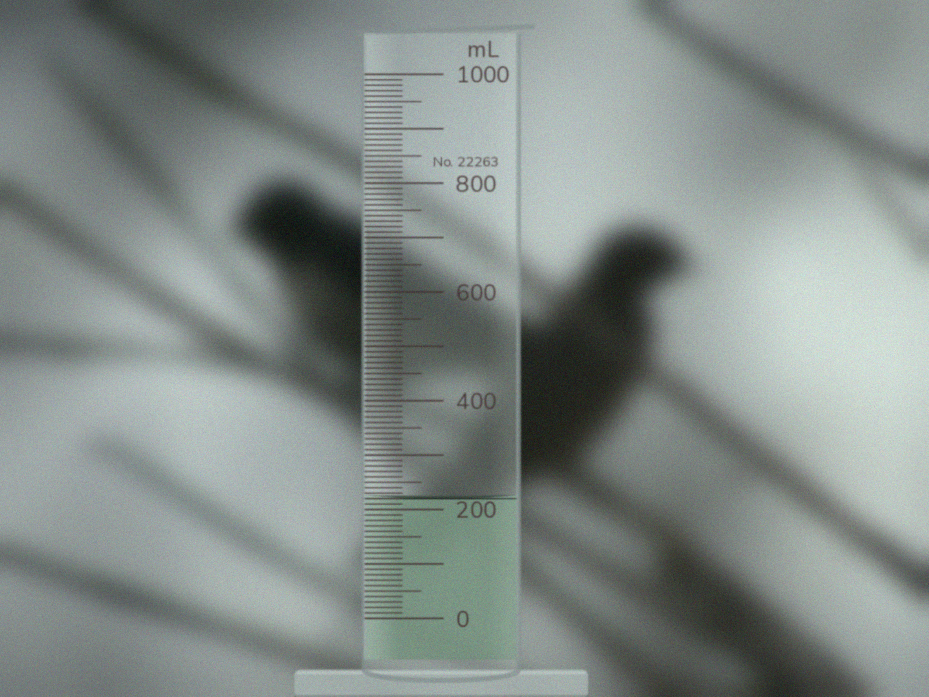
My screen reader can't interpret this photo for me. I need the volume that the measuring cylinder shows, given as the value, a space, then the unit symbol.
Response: 220 mL
